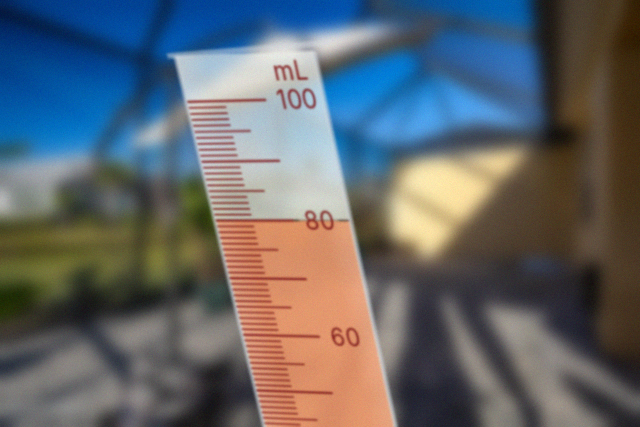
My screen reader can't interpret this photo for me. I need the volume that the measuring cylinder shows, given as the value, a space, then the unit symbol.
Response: 80 mL
